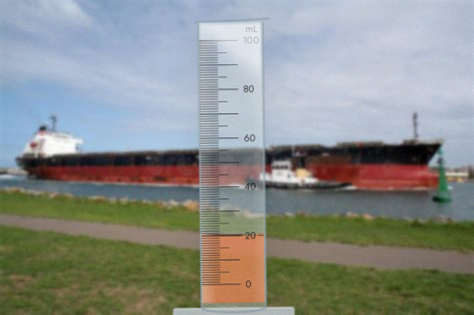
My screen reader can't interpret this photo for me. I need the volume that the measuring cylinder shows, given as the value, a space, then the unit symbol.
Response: 20 mL
